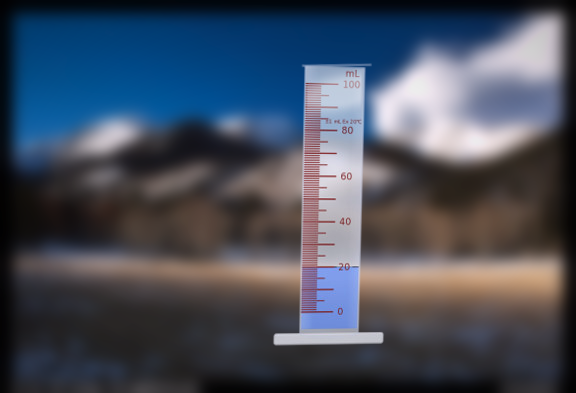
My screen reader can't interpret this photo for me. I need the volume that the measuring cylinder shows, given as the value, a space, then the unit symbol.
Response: 20 mL
